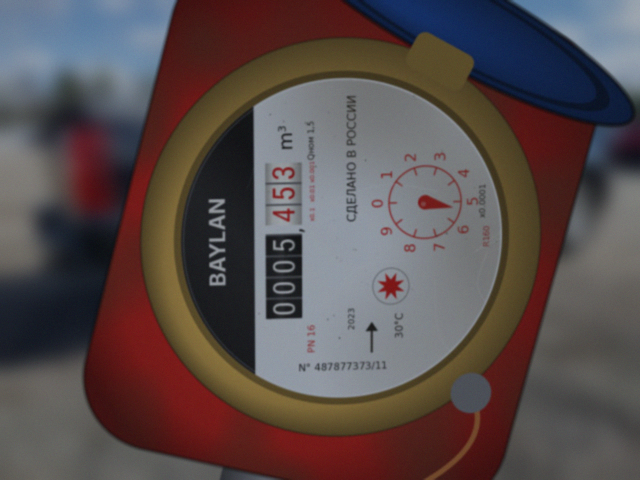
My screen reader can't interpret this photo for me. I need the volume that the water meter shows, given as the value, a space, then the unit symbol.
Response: 5.4535 m³
